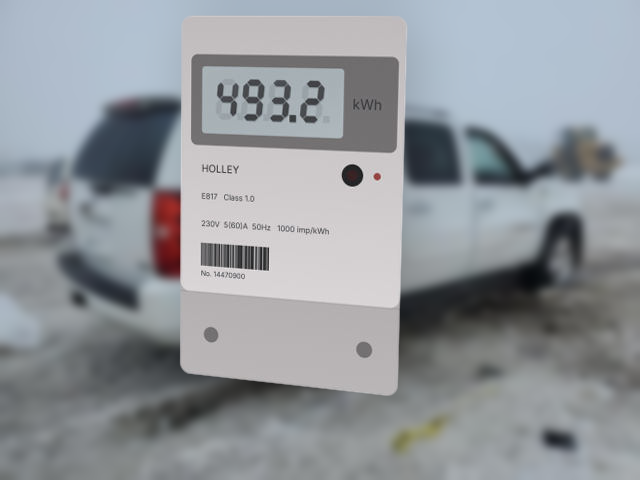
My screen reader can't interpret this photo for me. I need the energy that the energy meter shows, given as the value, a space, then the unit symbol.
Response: 493.2 kWh
